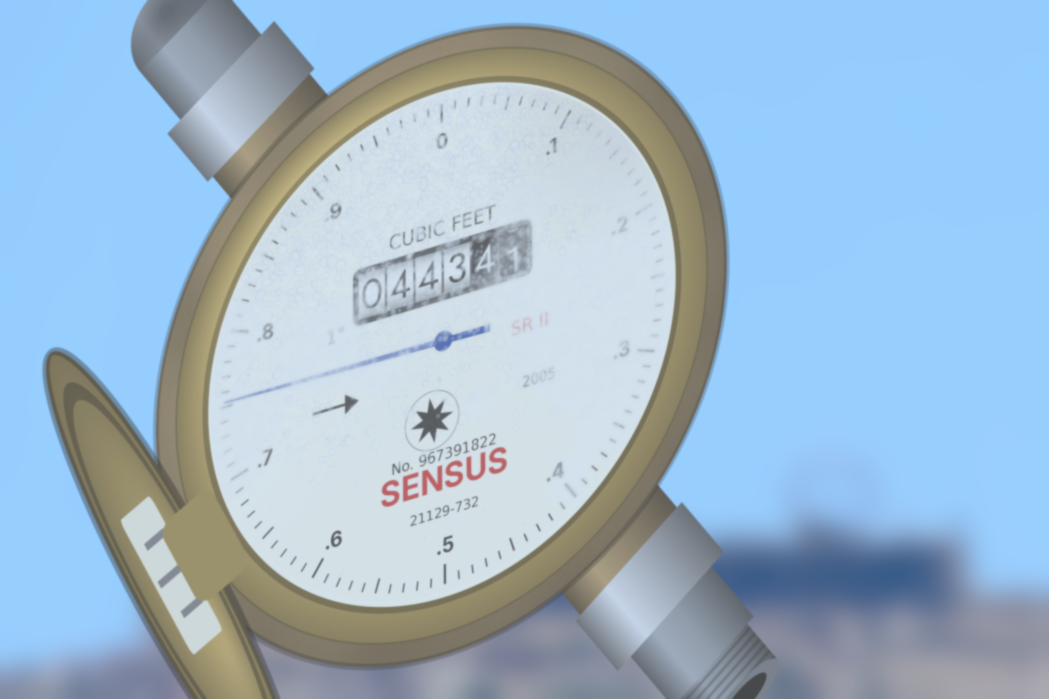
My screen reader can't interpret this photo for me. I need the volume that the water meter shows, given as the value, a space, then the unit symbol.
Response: 44340.75 ft³
